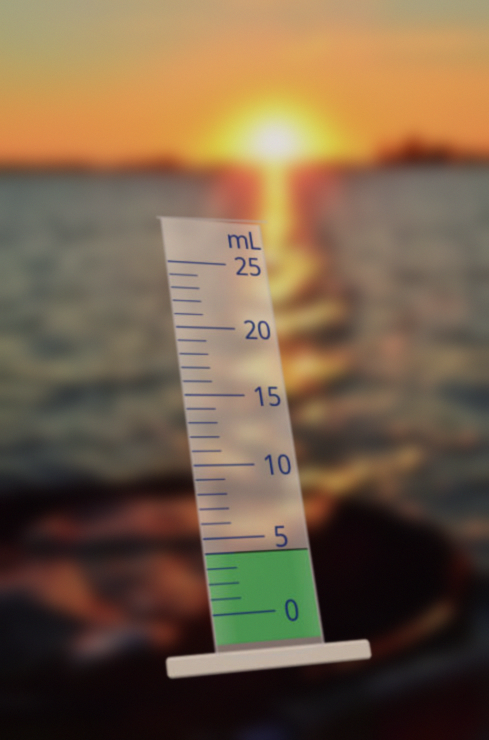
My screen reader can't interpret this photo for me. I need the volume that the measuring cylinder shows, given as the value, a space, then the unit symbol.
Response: 4 mL
